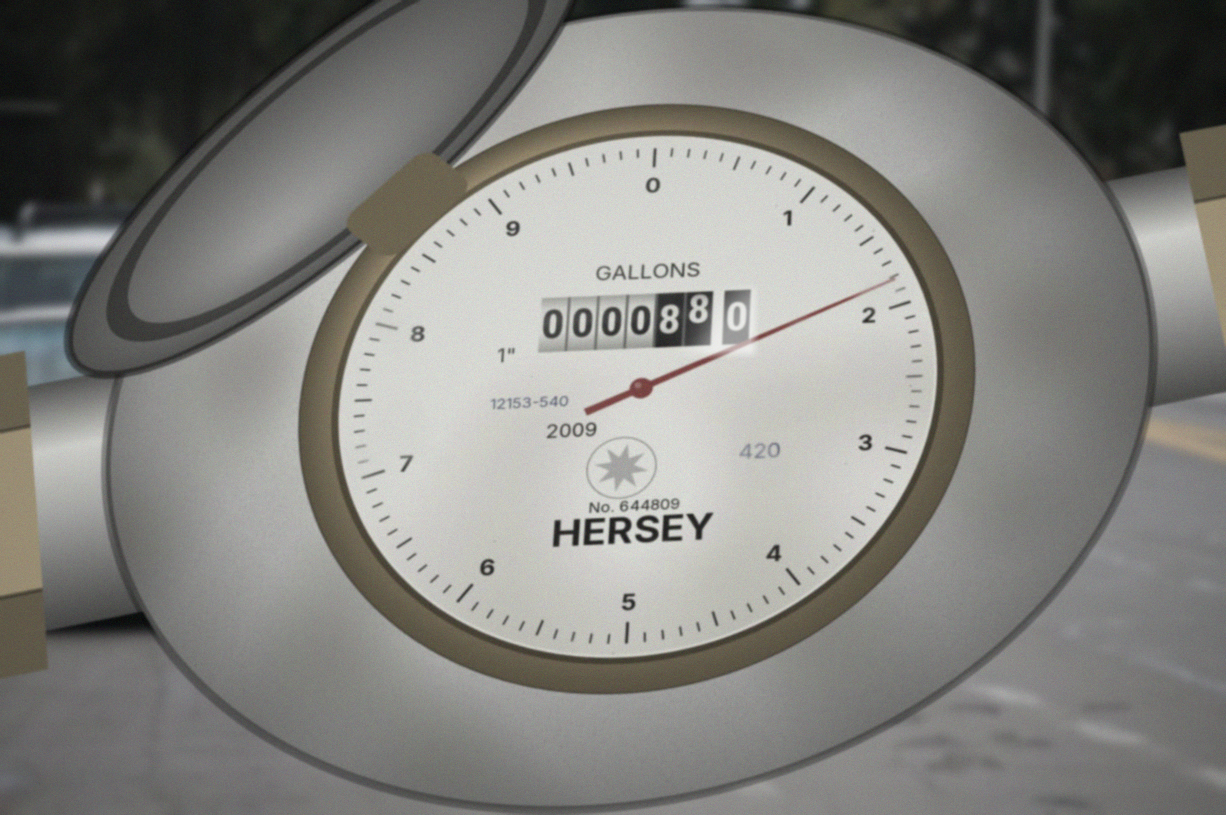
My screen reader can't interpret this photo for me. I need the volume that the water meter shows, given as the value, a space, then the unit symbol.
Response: 881.8 gal
